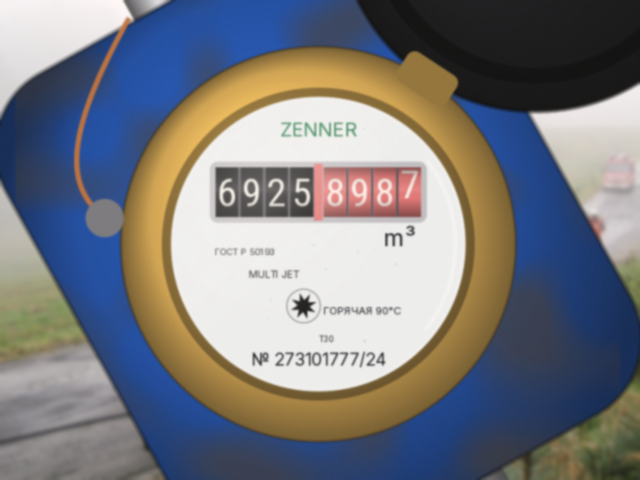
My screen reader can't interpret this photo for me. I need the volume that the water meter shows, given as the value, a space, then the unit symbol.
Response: 6925.8987 m³
